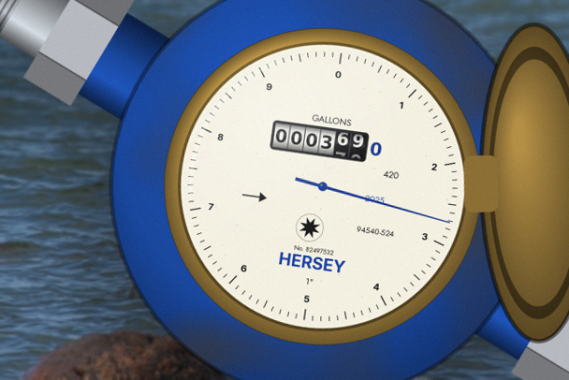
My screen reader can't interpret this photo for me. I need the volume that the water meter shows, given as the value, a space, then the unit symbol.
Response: 3692.7 gal
